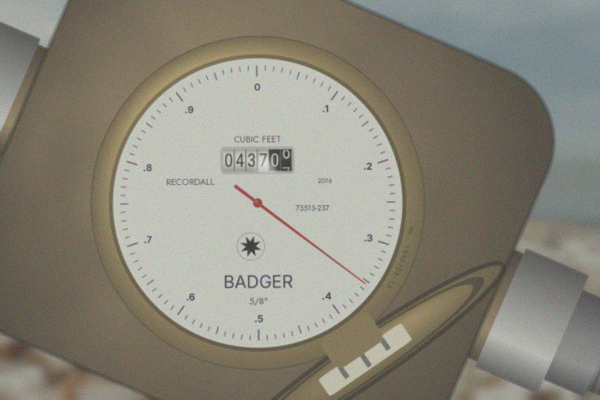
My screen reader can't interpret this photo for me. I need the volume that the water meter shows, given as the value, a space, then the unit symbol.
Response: 43706.35 ft³
